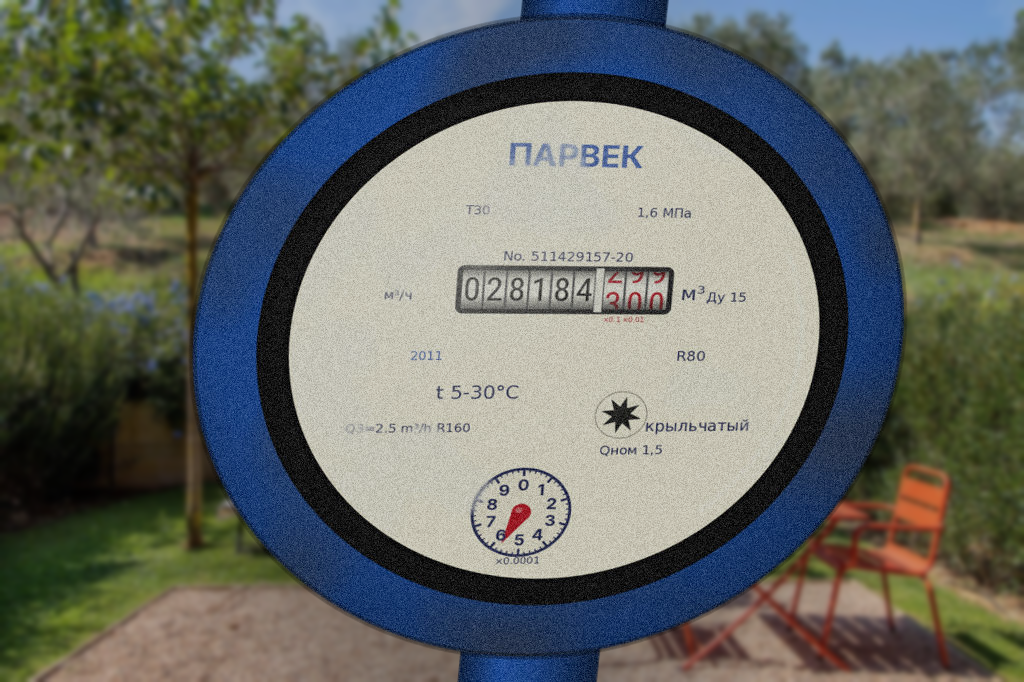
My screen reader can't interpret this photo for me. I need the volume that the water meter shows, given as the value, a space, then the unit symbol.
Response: 28184.2995 m³
